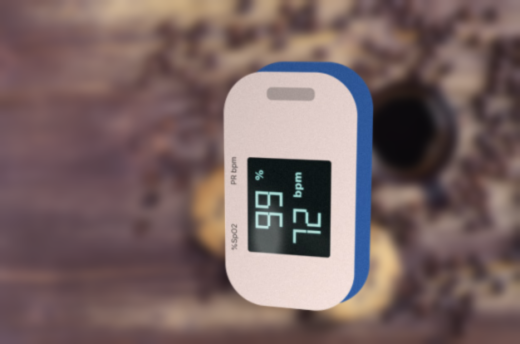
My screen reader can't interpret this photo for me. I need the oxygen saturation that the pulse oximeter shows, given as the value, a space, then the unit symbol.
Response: 99 %
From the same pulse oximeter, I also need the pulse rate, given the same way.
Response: 72 bpm
